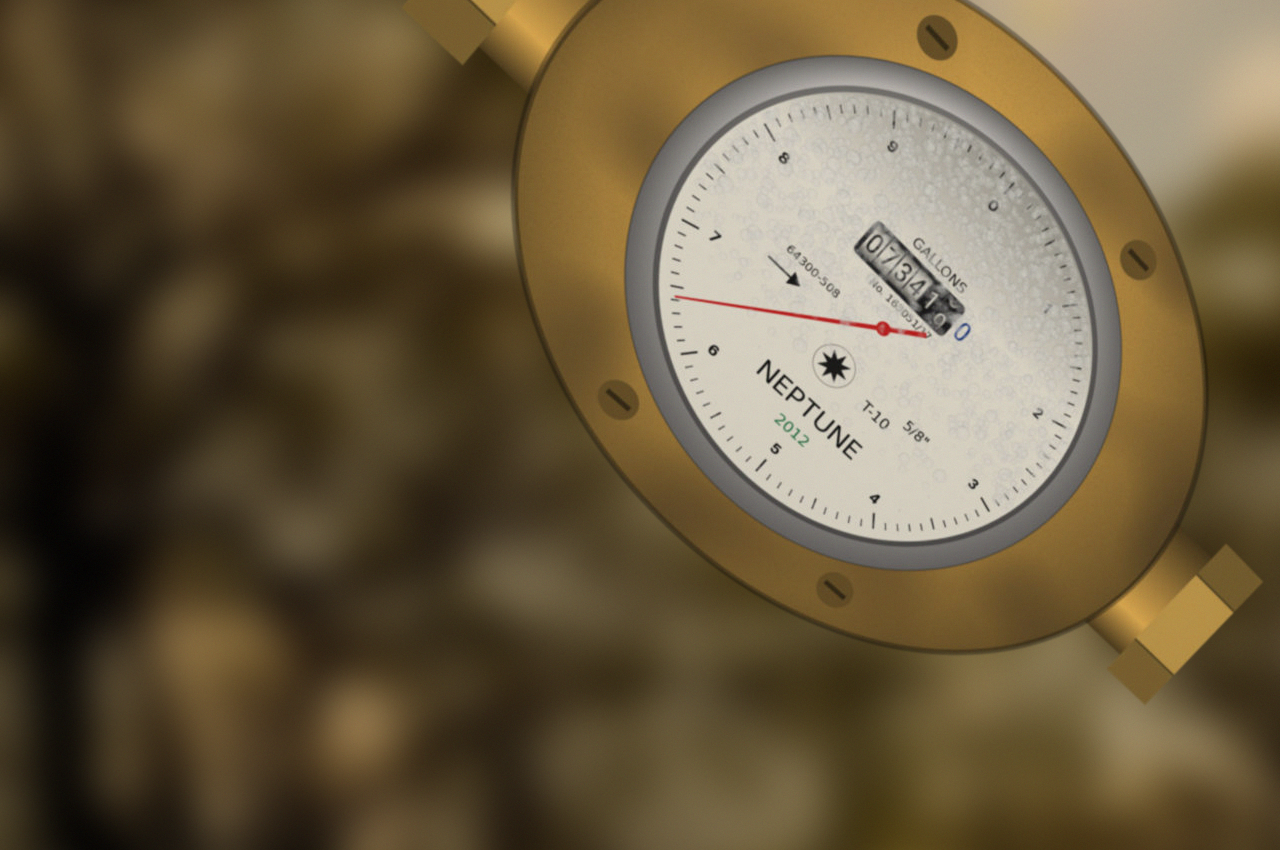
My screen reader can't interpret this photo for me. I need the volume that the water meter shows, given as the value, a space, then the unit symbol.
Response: 734186.4 gal
